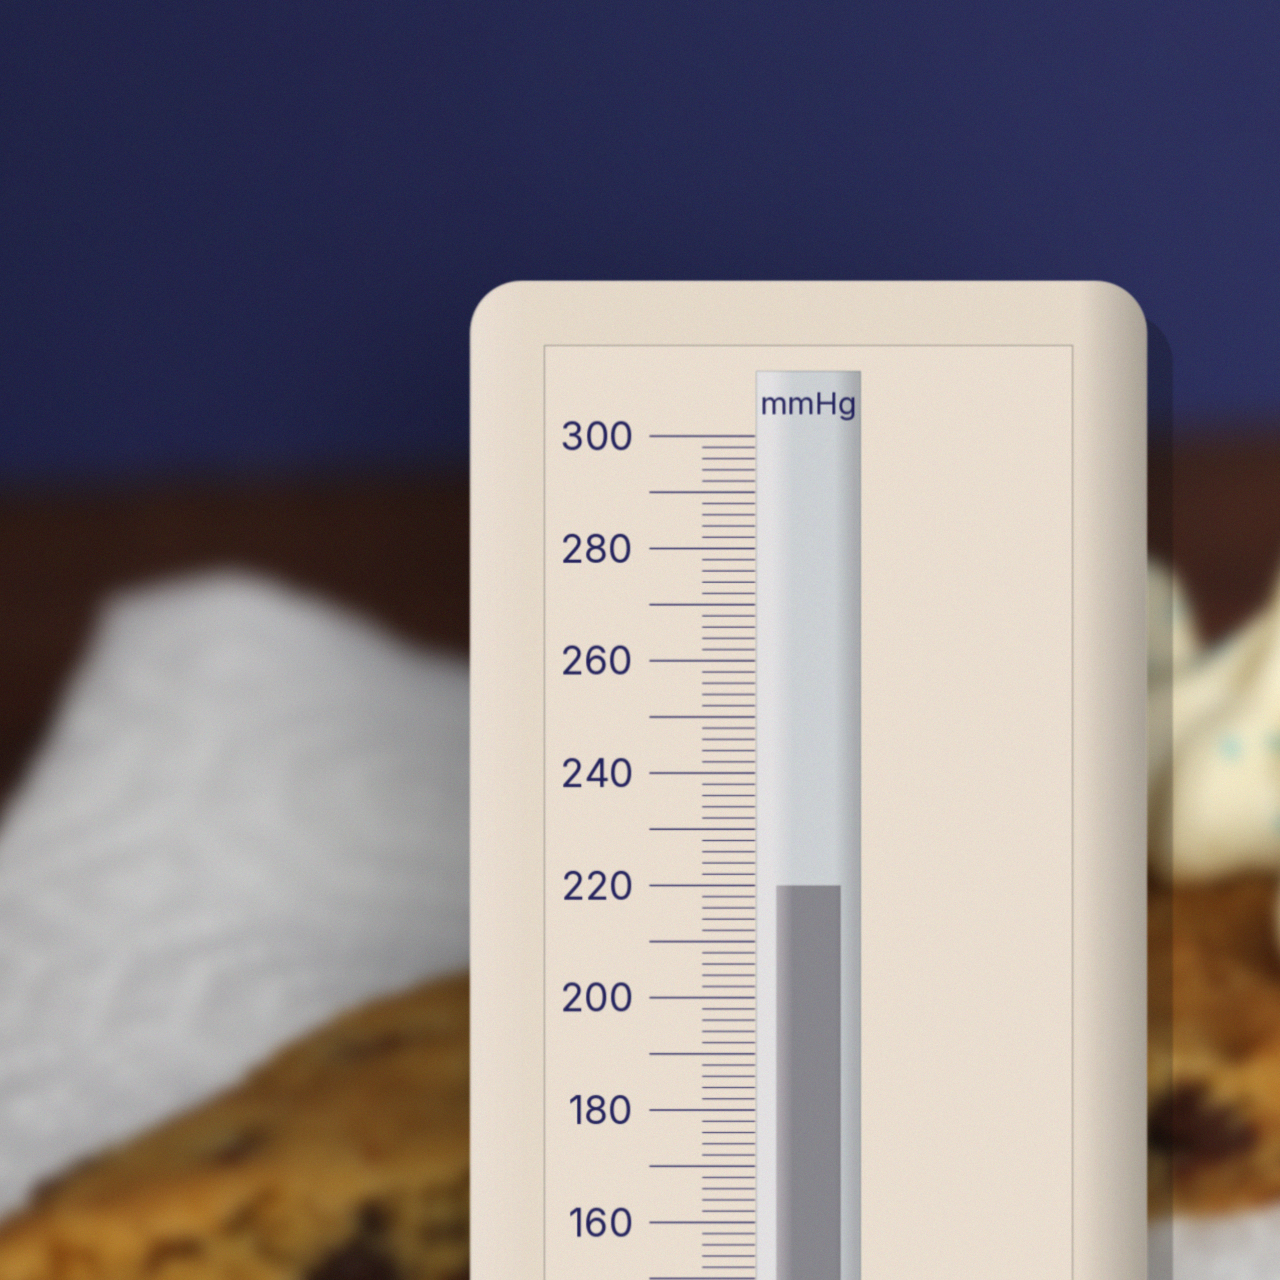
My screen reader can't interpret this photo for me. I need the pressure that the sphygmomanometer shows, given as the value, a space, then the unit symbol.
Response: 220 mmHg
